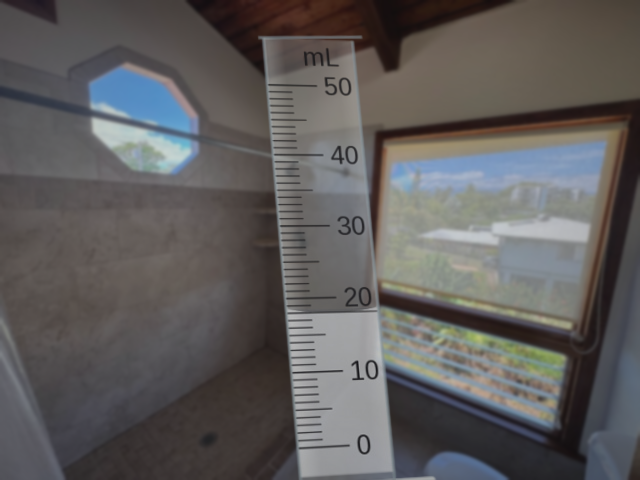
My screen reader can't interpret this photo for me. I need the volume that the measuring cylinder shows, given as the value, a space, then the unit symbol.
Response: 18 mL
